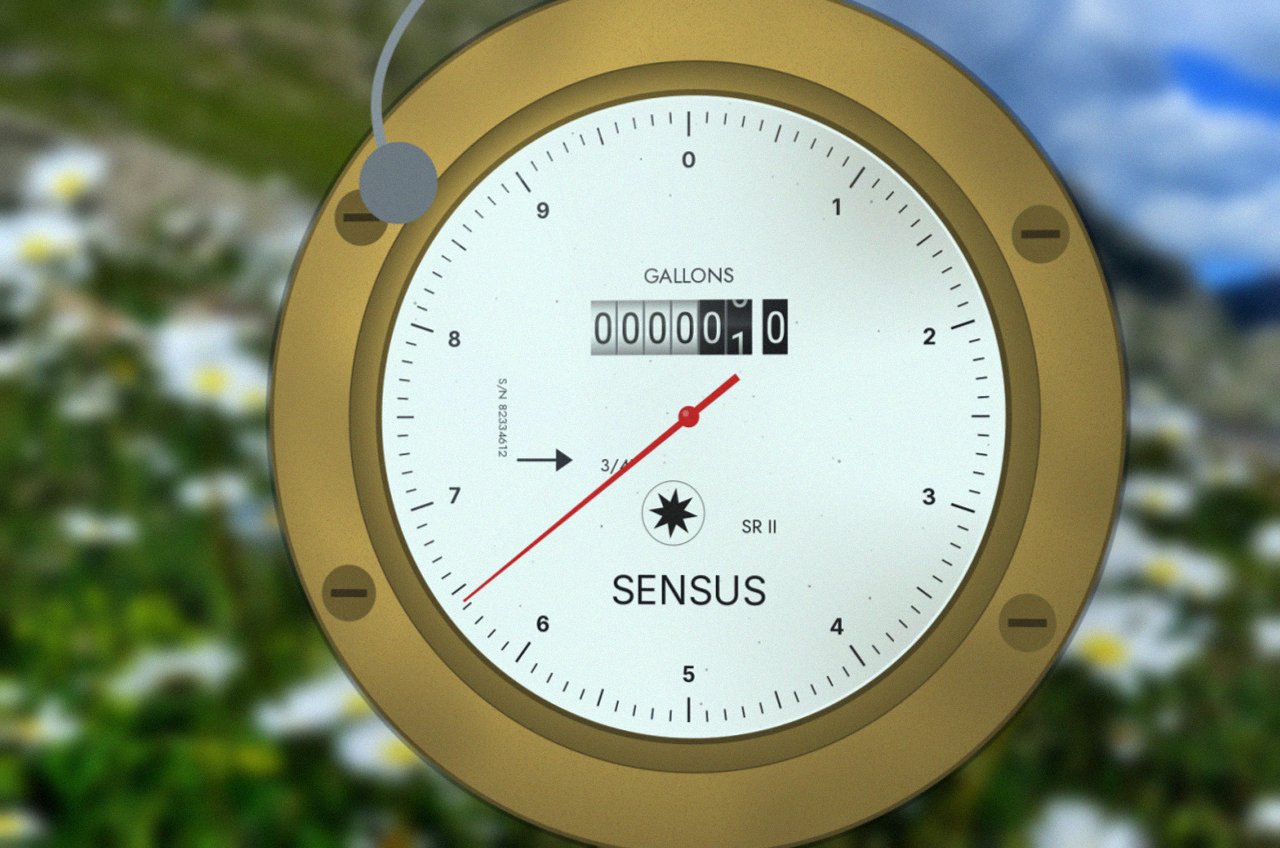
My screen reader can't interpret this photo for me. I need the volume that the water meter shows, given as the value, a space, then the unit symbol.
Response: 6.4 gal
